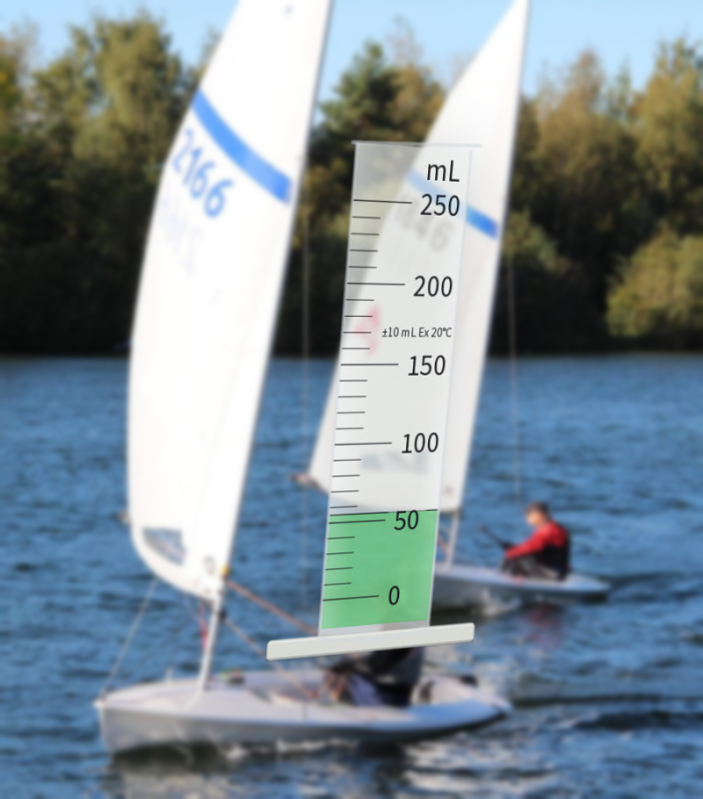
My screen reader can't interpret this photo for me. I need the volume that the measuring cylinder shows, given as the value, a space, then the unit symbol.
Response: 55 mL
